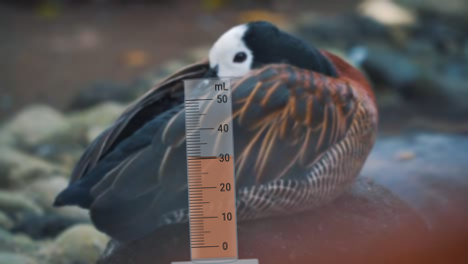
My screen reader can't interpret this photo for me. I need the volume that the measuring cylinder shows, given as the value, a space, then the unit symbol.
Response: 30 mL
